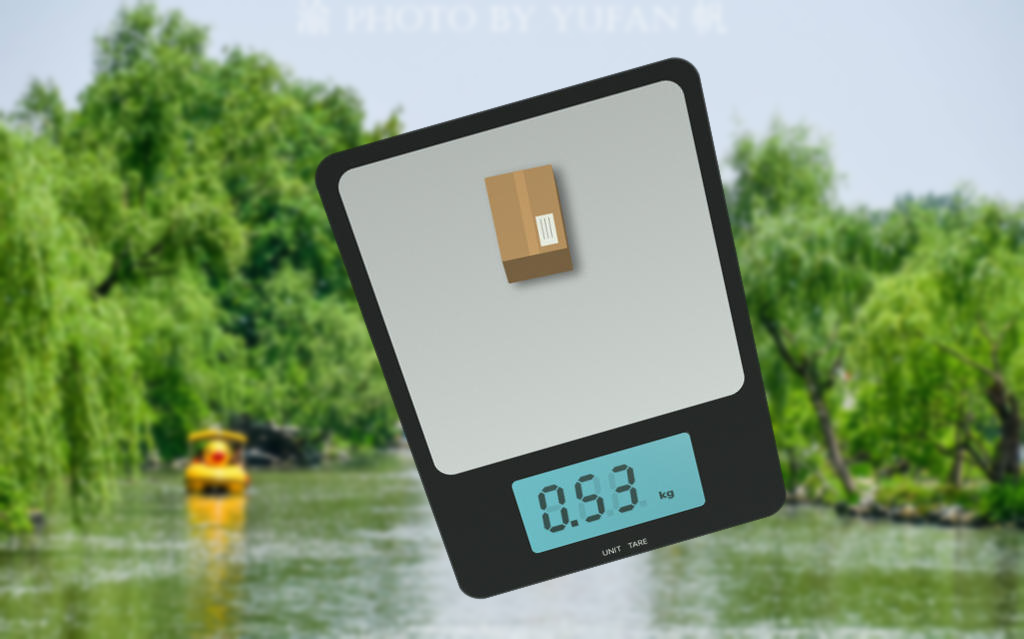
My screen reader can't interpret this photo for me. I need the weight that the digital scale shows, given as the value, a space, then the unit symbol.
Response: 0.53 kg
